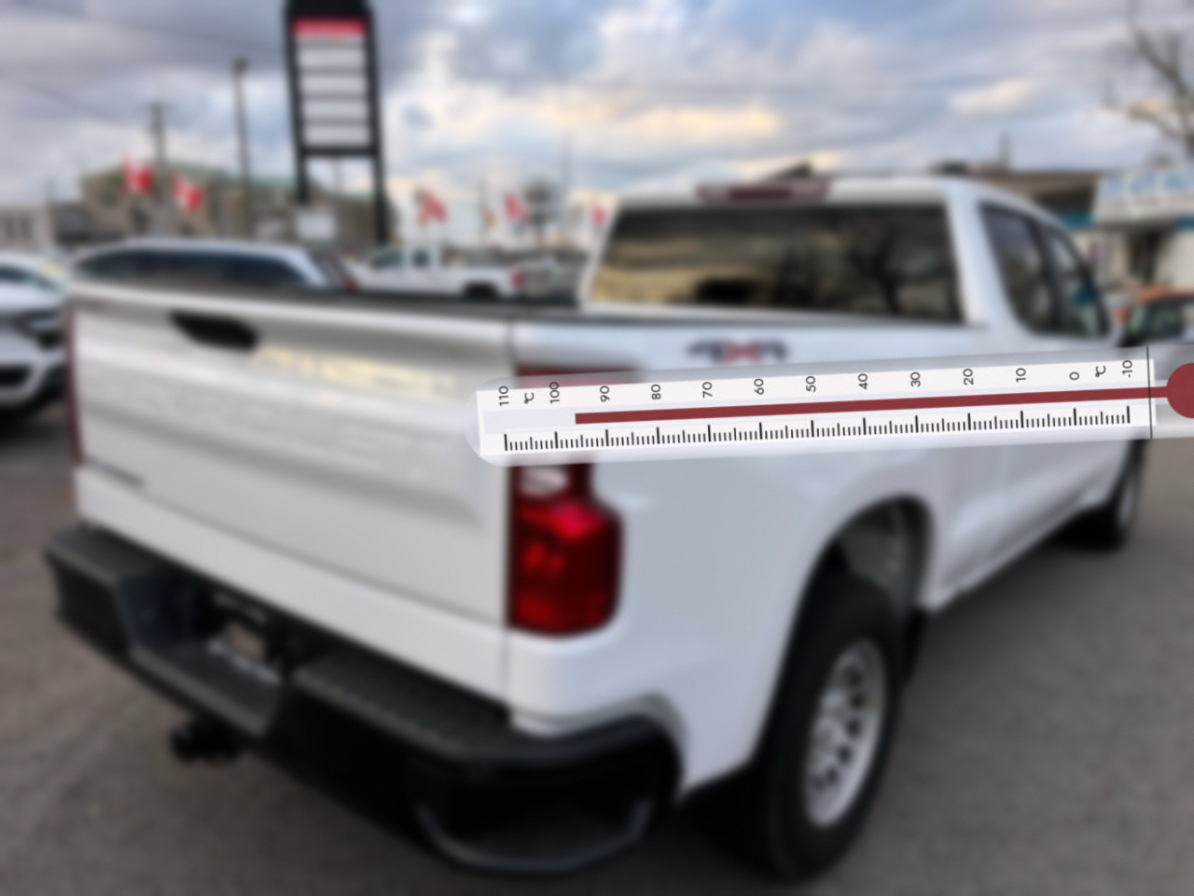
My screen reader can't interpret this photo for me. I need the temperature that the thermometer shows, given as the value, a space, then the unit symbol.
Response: 96 °C
